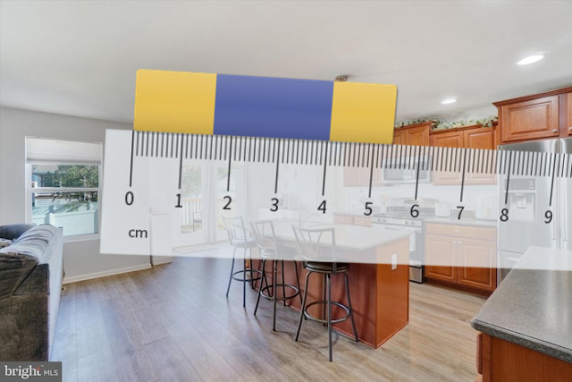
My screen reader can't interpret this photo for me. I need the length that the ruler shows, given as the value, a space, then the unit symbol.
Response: 5.4 cm
